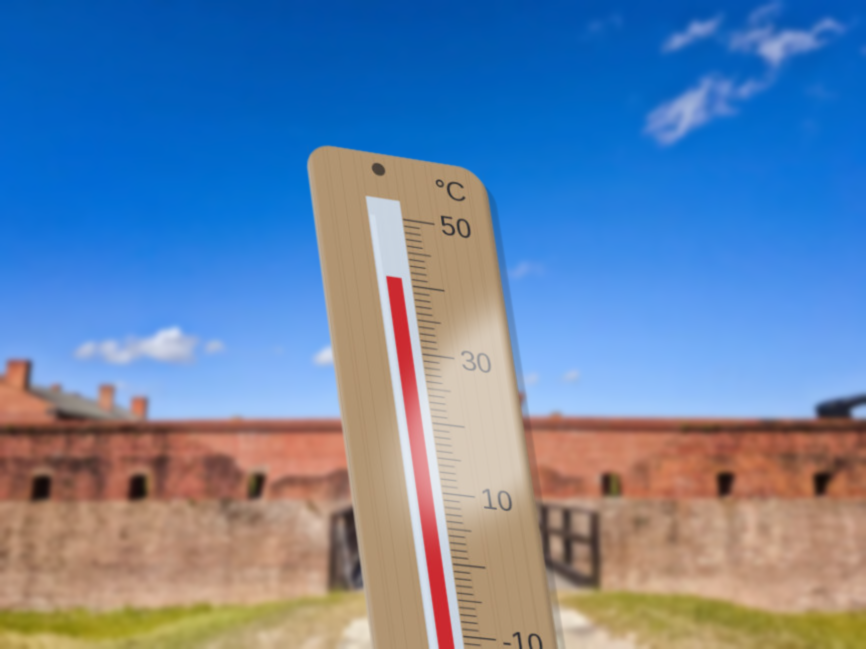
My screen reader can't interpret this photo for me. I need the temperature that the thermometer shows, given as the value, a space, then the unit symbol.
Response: 41 °C
